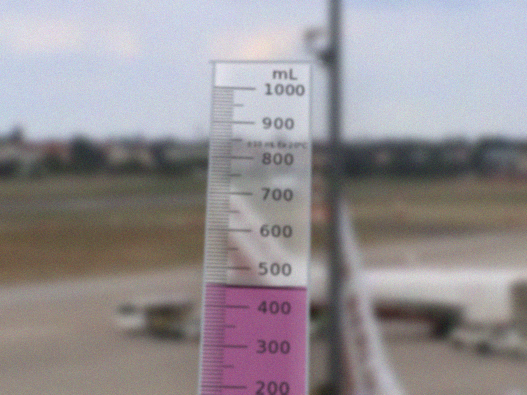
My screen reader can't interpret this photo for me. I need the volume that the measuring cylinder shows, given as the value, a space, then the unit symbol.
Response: 450 mL
